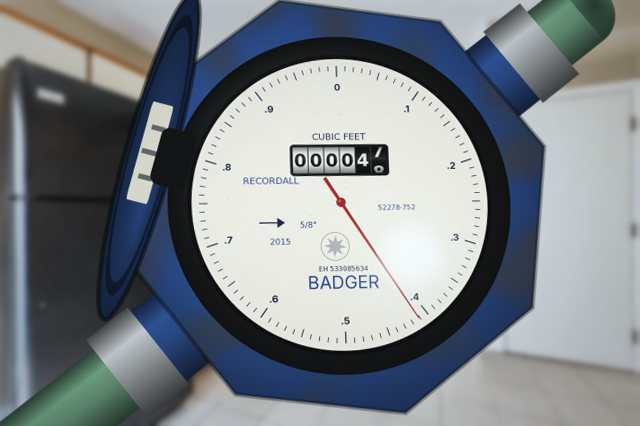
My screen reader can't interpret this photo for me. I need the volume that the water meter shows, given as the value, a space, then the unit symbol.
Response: 47.41 ft³
